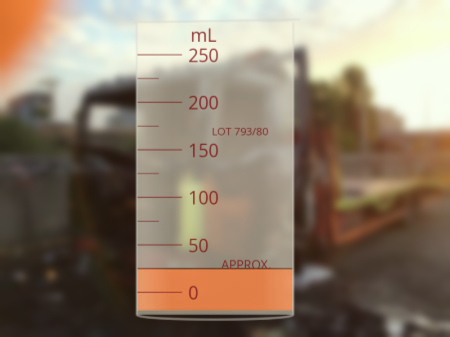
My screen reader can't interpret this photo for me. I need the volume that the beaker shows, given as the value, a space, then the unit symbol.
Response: 25 mL
